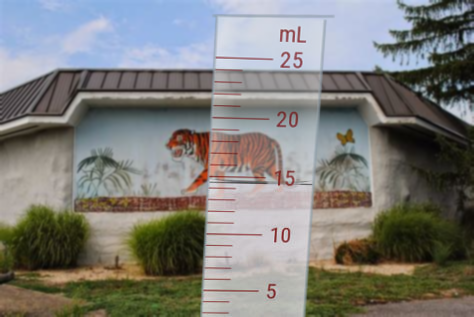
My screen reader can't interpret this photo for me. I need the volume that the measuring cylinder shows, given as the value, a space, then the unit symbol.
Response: 14.5 mL
